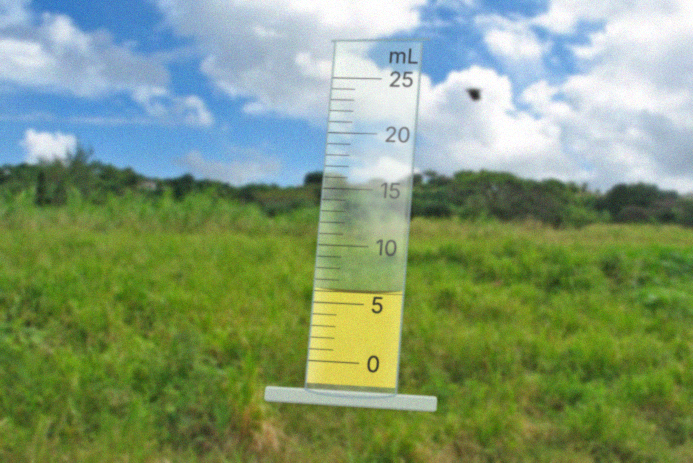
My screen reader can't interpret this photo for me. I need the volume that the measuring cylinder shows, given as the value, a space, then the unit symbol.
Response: 6 mL
